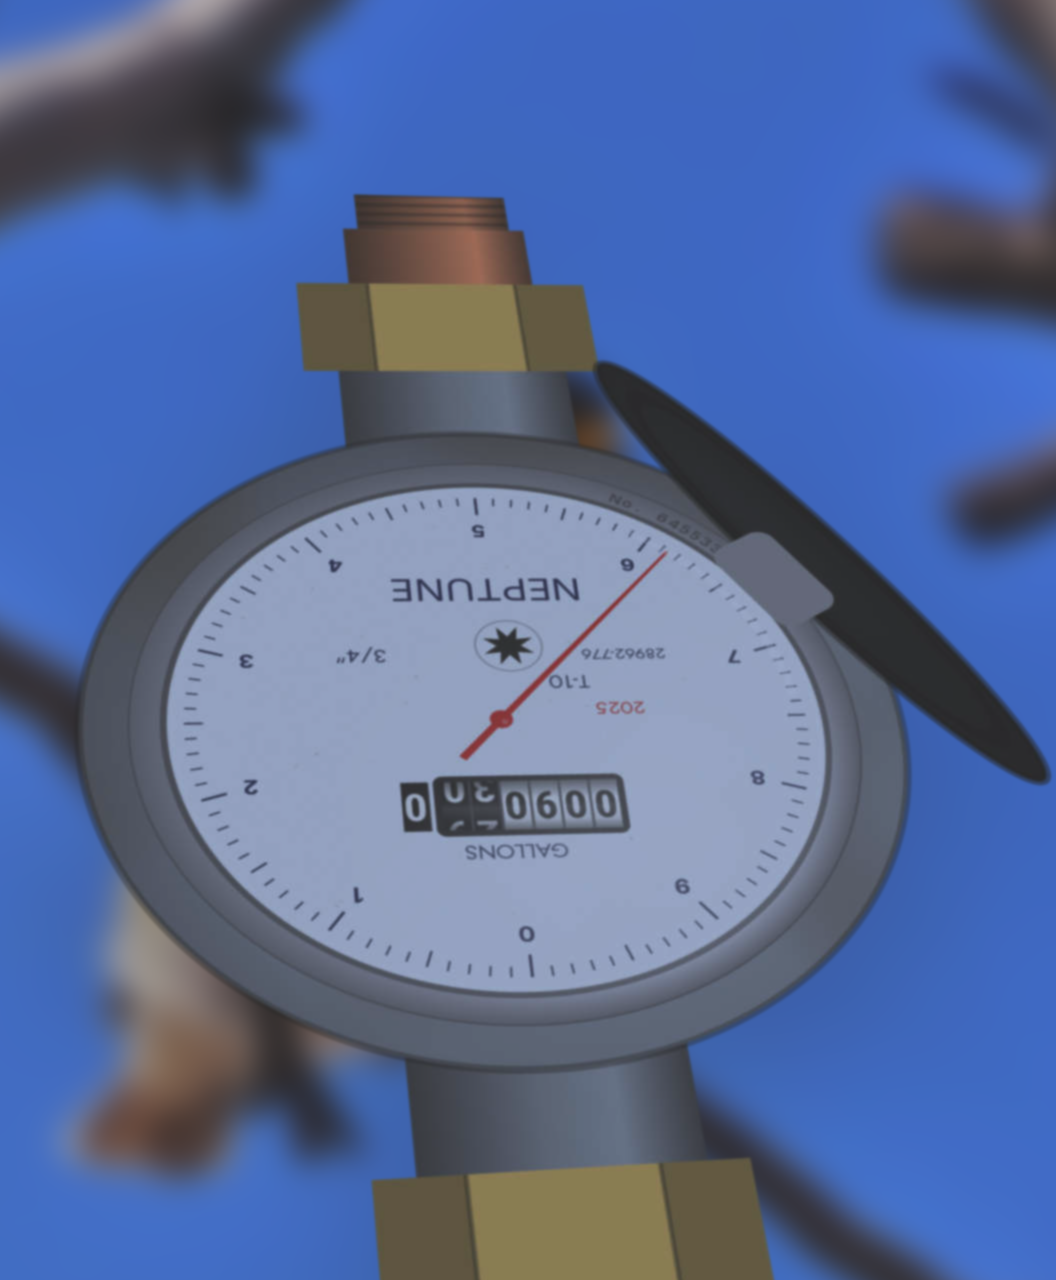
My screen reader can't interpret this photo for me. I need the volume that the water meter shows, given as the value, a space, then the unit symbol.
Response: 90296.1 gal
